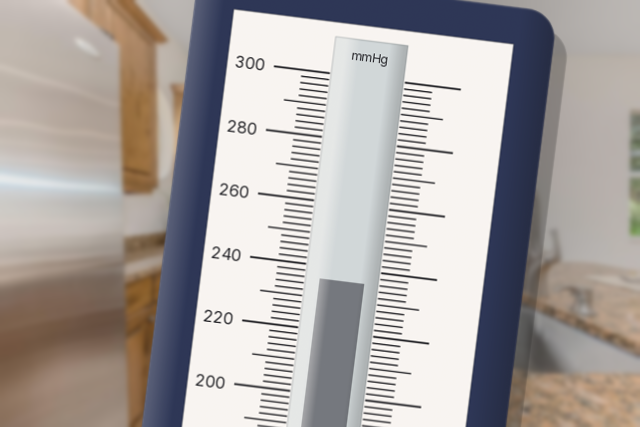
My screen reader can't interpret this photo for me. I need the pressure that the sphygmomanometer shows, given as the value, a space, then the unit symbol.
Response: 236 mmHg
